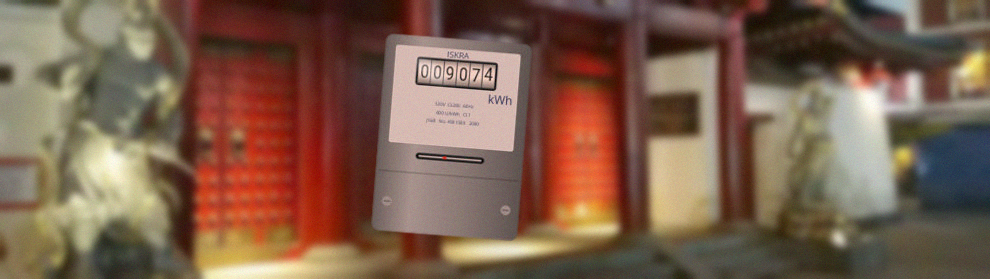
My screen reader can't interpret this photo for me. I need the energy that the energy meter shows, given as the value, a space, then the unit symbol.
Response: 9074 kWh
